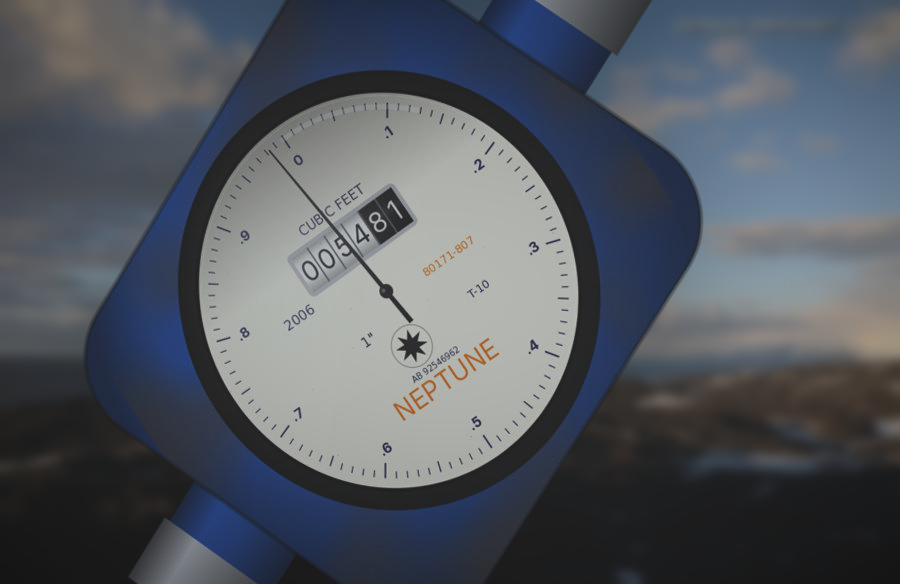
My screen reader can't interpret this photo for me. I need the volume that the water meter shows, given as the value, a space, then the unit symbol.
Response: 5480.98 ft³
